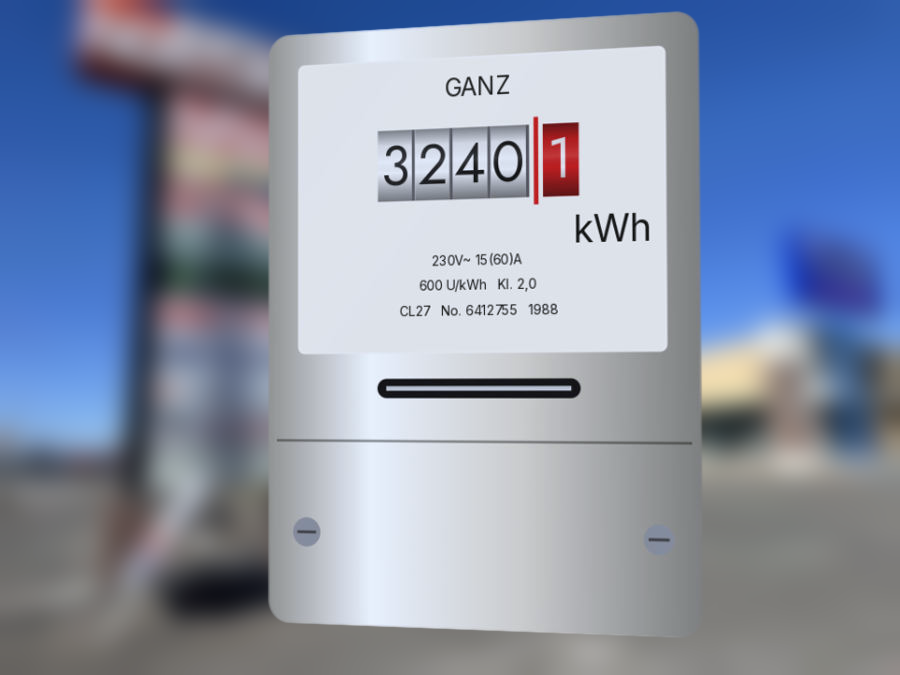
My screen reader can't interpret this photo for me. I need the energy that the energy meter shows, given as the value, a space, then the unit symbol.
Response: 3240.1 kWh
